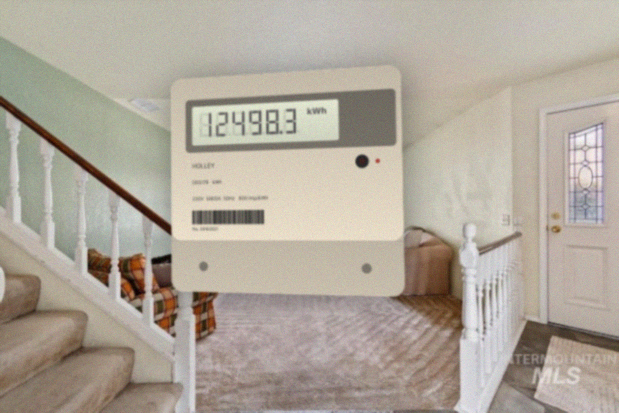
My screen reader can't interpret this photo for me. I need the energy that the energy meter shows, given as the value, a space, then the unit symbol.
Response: 12498.3 kWh
